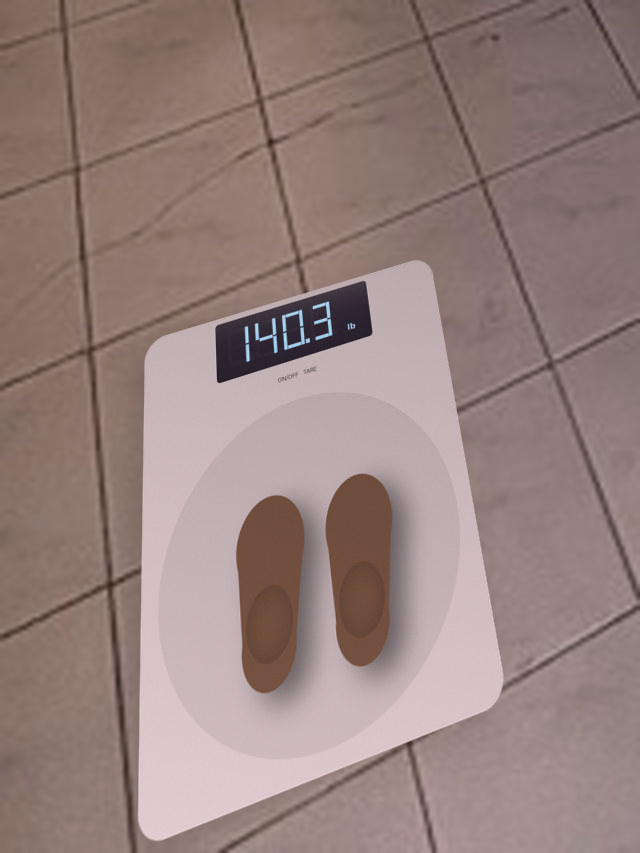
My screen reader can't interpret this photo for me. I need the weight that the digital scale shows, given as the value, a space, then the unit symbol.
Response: 140.3 lb
